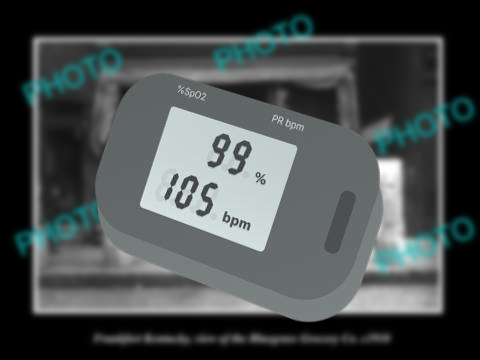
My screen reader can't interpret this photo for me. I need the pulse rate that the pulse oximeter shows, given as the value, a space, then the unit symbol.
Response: 105 bpm
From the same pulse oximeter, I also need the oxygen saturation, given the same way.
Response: 99 %
